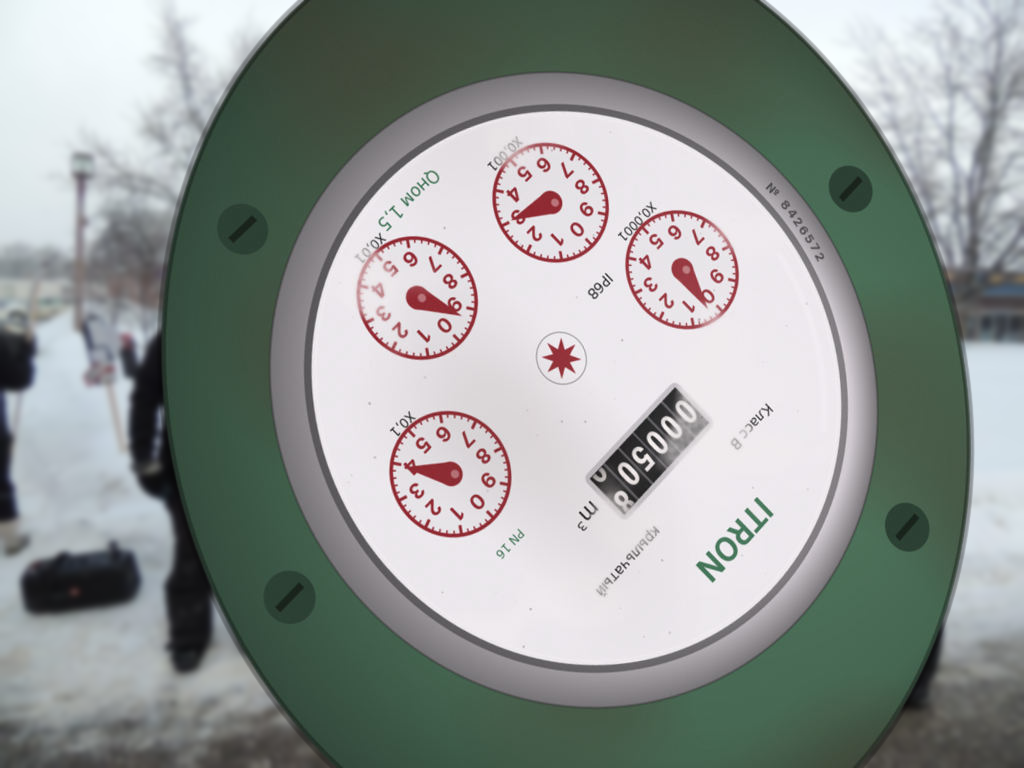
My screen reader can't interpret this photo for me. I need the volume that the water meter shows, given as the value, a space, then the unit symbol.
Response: 508.3930 m³
